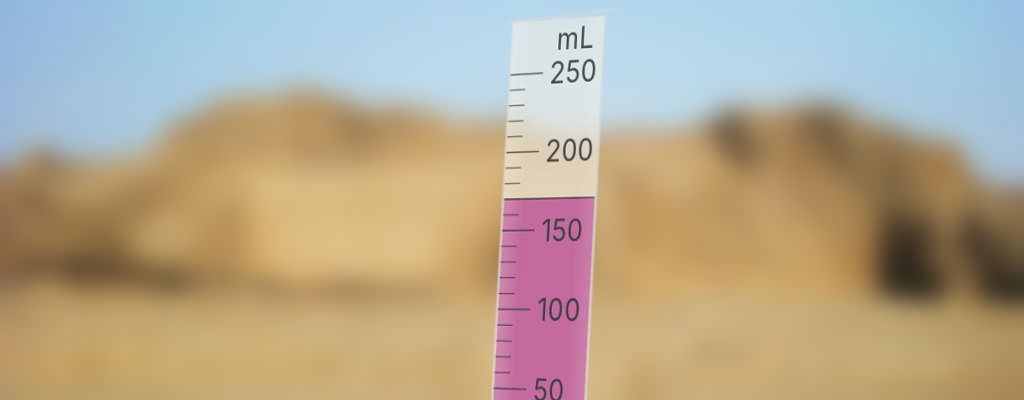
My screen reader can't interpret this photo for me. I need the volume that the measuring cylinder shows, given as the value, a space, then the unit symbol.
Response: 170 mL
